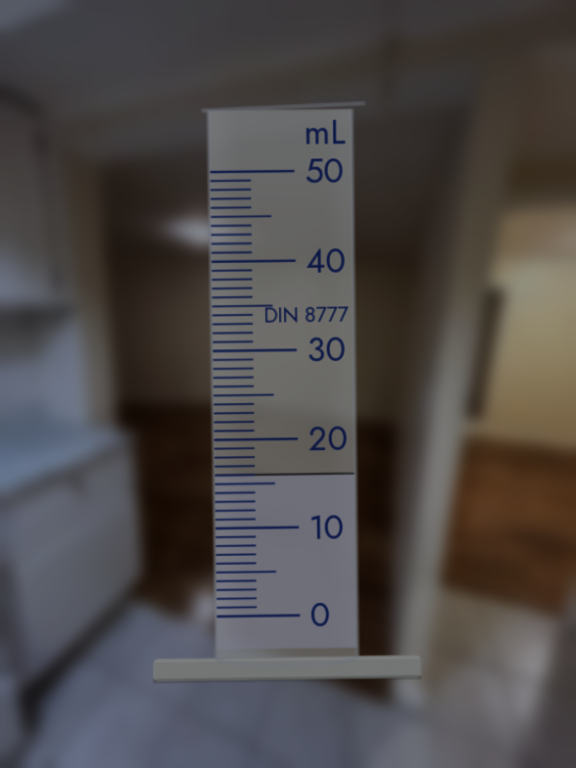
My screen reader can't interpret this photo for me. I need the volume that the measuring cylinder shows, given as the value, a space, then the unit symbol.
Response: 16 mL
